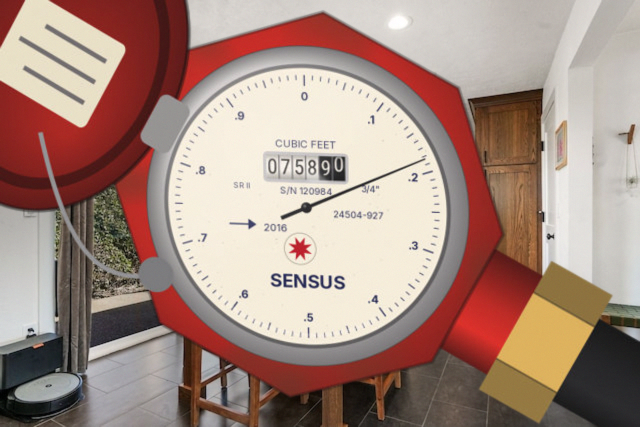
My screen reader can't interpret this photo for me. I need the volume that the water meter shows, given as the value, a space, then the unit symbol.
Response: 75890.18 ft³
